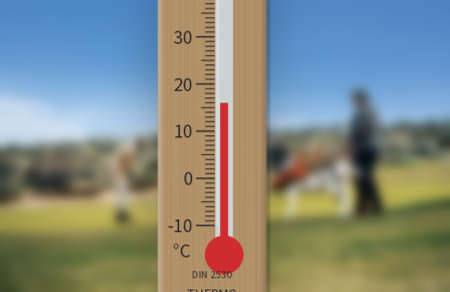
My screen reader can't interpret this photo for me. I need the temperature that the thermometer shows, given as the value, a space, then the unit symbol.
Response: 16 °C
